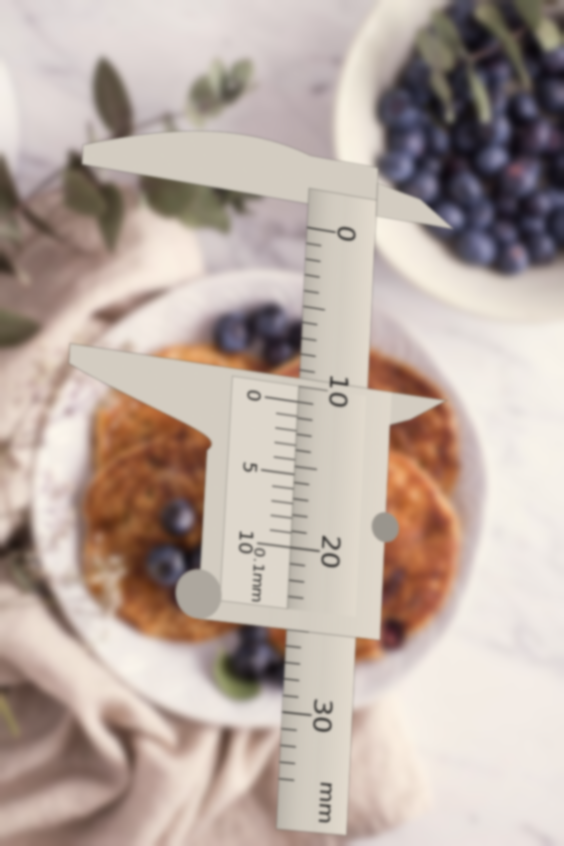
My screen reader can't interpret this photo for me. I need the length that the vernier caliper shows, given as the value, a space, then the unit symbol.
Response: 11.0 mm
